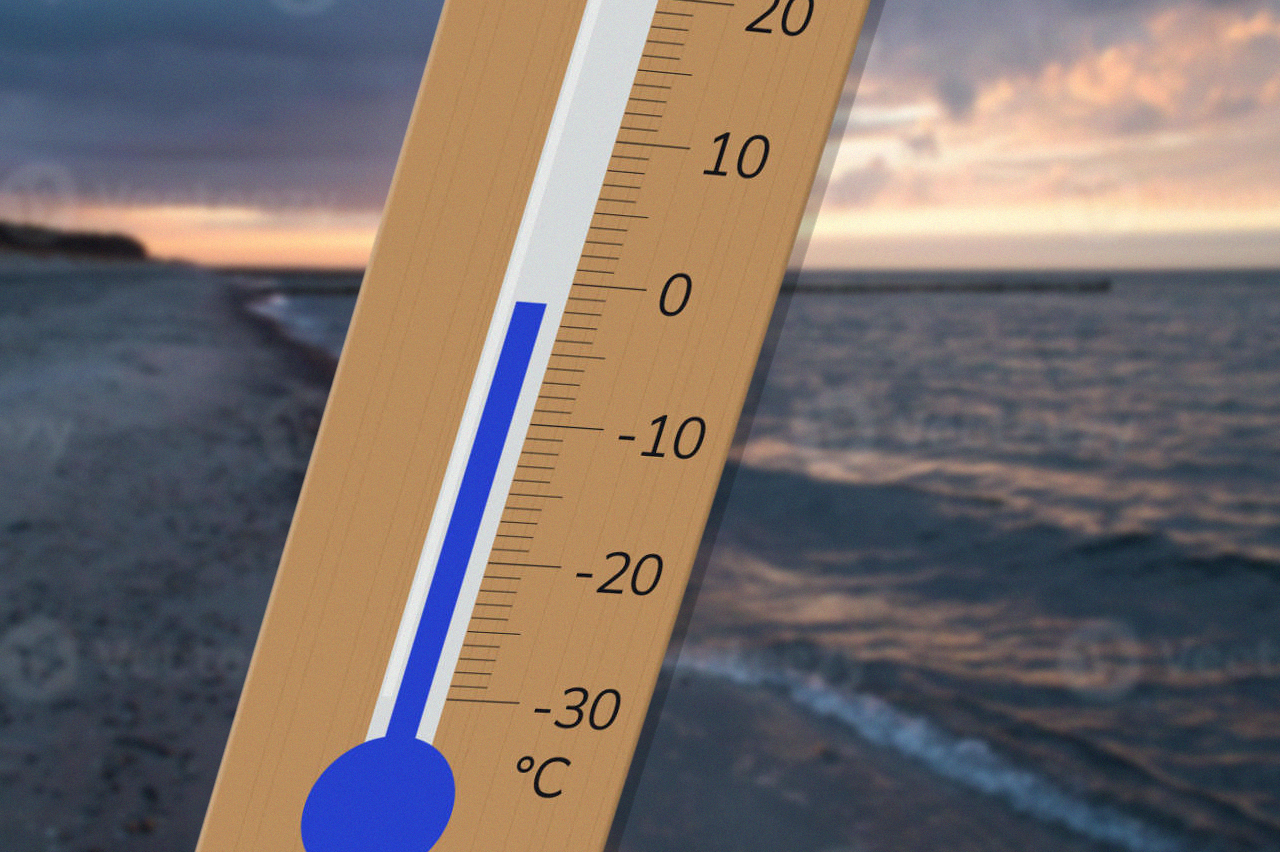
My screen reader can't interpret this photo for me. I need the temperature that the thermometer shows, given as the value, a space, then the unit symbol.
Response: -1.5 °C
